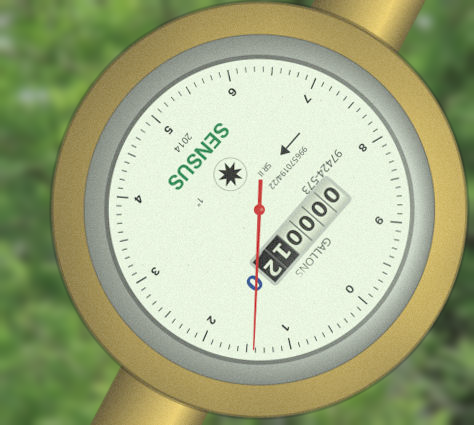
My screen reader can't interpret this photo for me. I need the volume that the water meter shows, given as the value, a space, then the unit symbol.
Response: 121.4 gal
